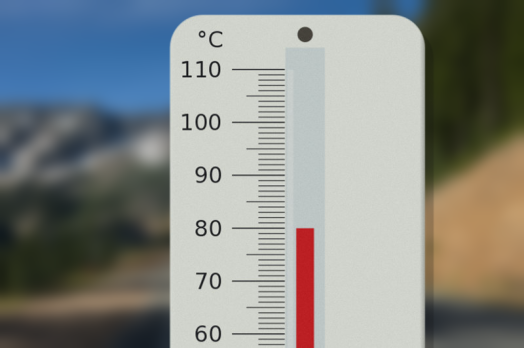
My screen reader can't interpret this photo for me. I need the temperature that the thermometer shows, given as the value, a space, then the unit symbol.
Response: 80 °C
